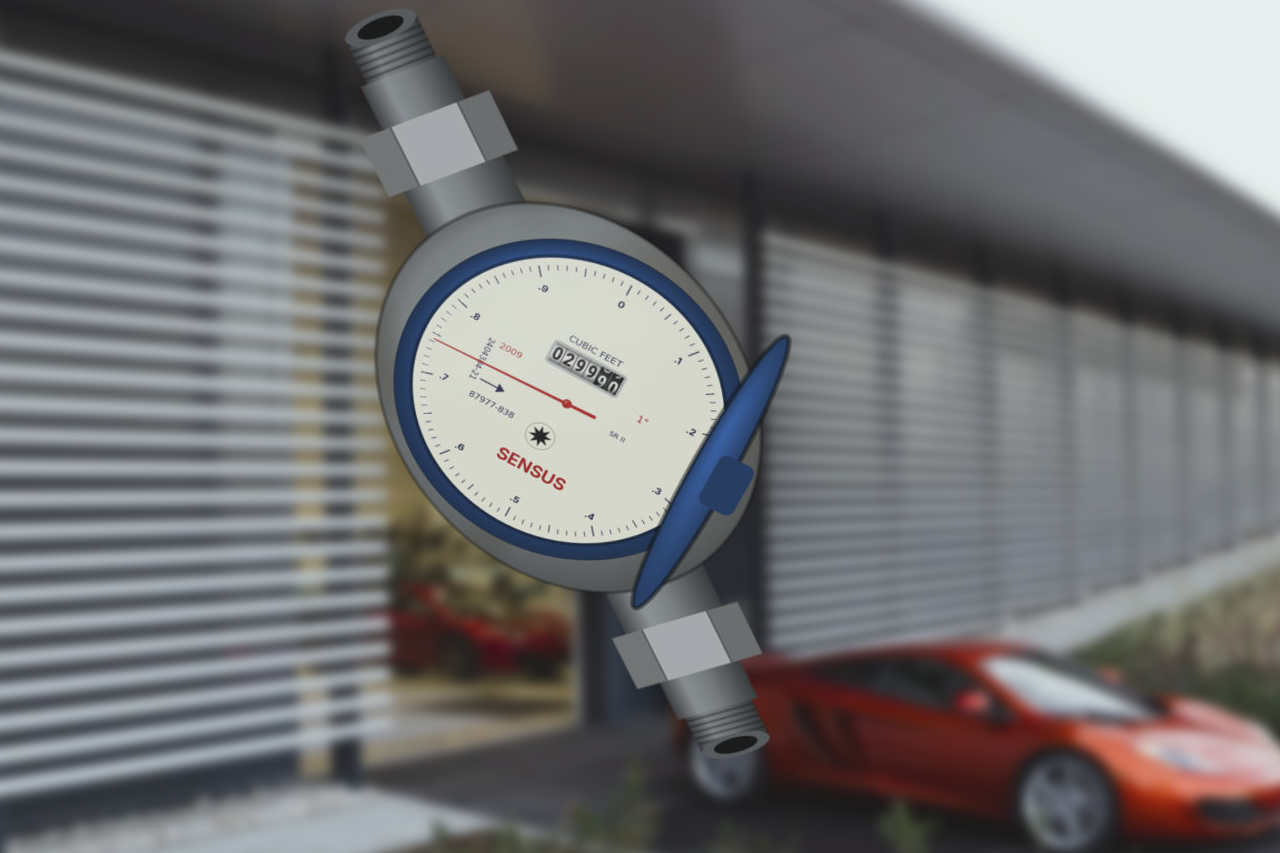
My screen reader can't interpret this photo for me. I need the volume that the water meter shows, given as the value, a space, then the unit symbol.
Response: 29989.74 ft³
